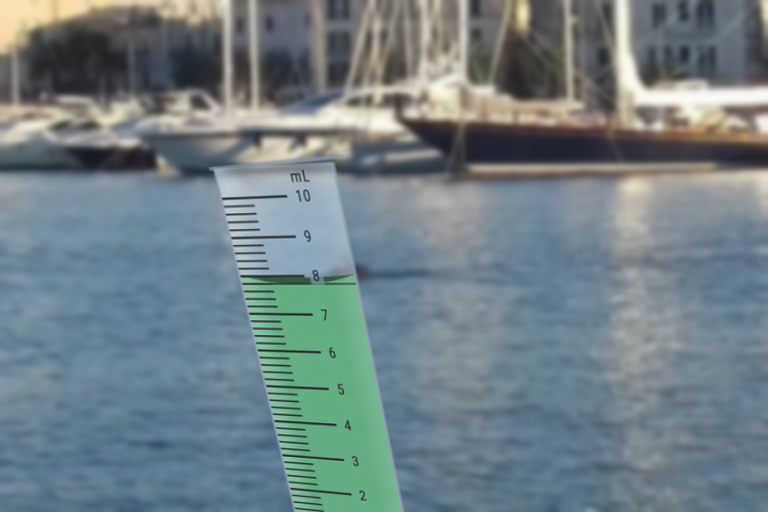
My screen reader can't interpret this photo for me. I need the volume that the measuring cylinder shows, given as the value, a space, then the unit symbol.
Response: 7.8 mL
